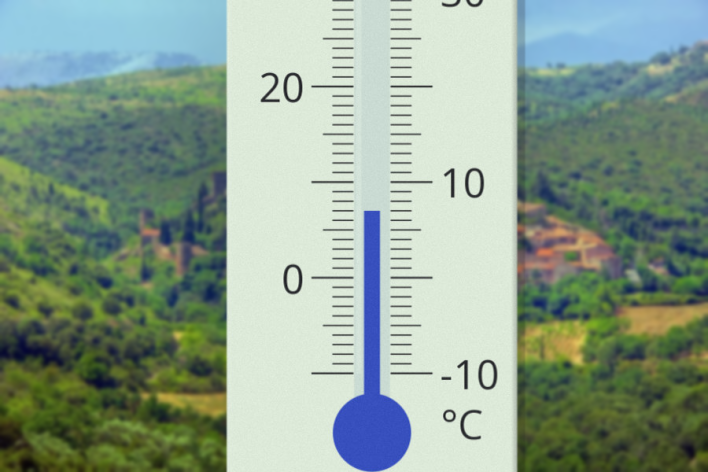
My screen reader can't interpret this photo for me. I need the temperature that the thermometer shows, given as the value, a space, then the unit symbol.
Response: 7 °C
